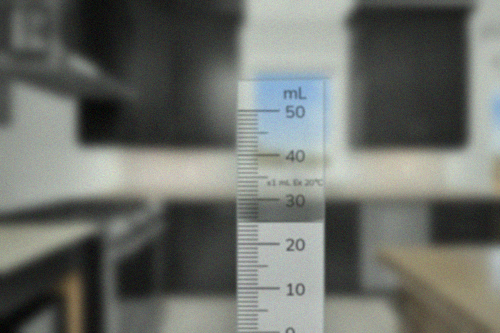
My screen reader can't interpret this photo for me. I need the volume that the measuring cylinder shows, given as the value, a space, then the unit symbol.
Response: 25 mL
